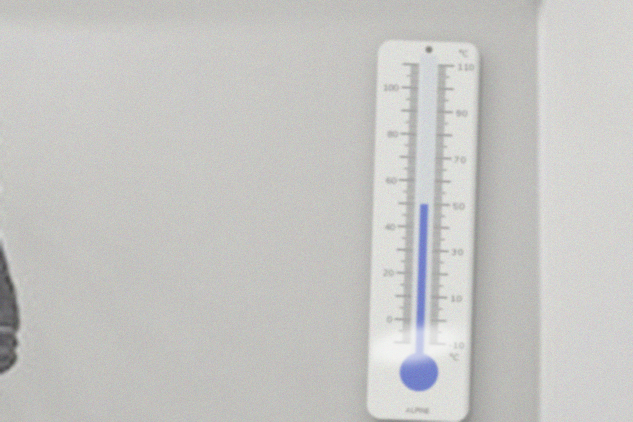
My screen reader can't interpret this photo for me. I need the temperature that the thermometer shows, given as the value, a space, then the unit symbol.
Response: 50 °C
